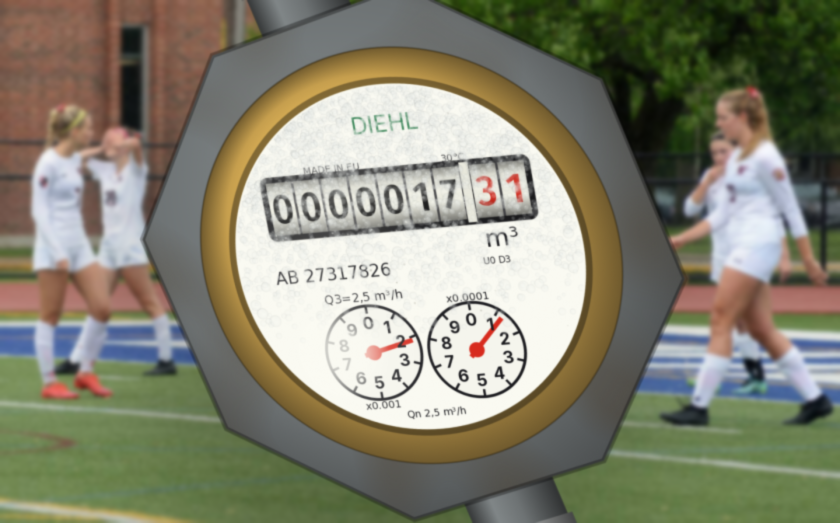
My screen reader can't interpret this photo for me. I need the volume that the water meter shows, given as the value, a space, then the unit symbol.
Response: 17.3121 m³
